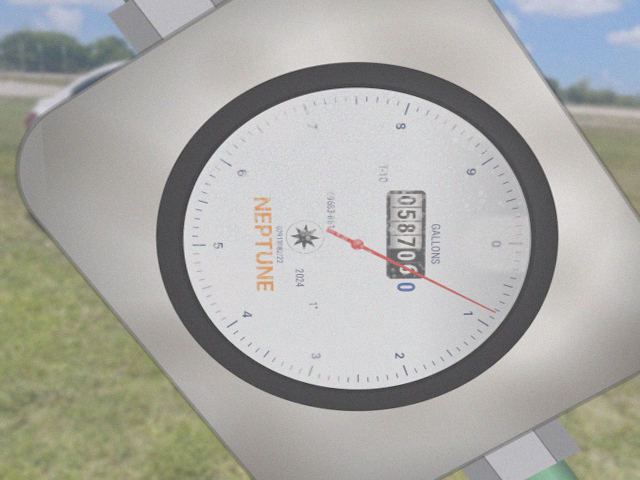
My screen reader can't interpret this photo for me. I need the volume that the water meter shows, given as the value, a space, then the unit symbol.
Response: 587060.8 gal
